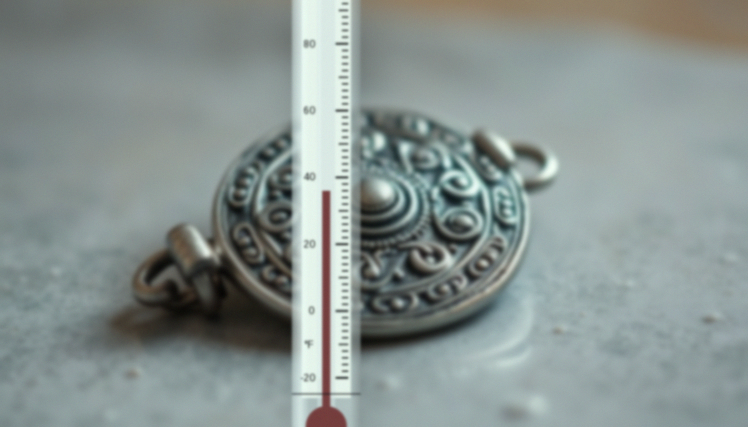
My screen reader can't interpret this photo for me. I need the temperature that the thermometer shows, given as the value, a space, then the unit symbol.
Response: 36 °F
